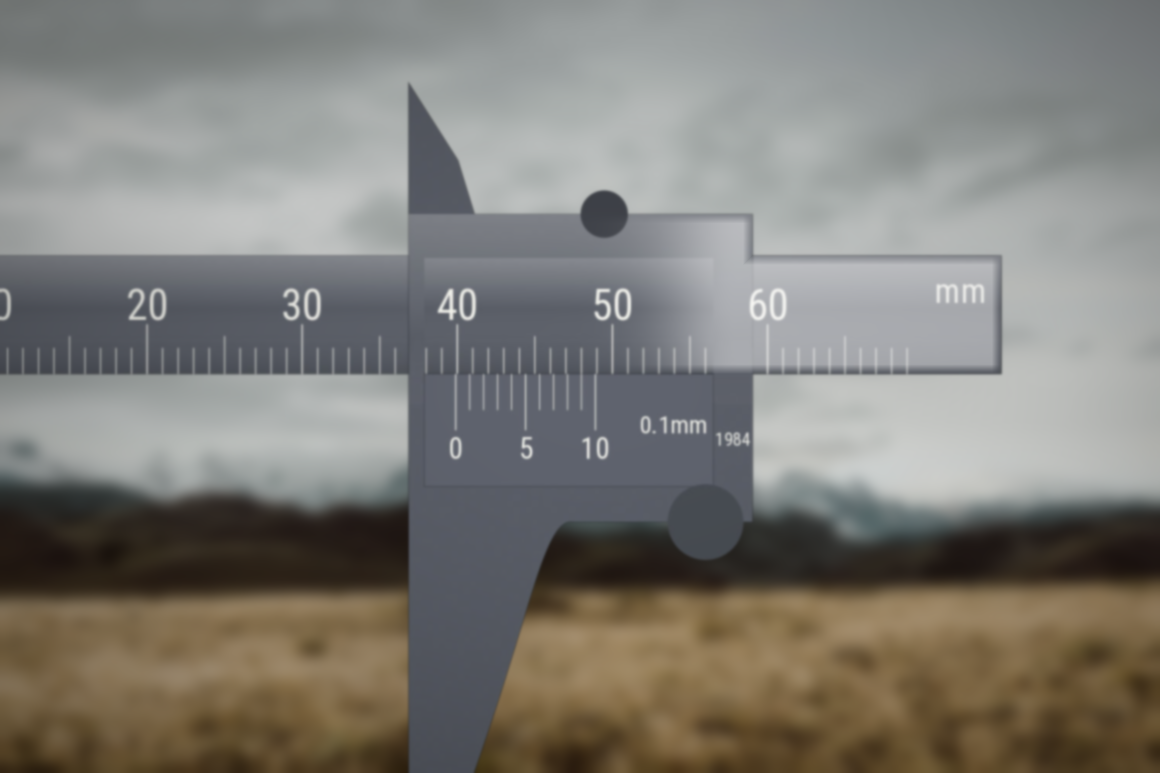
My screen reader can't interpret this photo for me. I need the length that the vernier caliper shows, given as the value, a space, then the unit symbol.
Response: 39.9 mm
